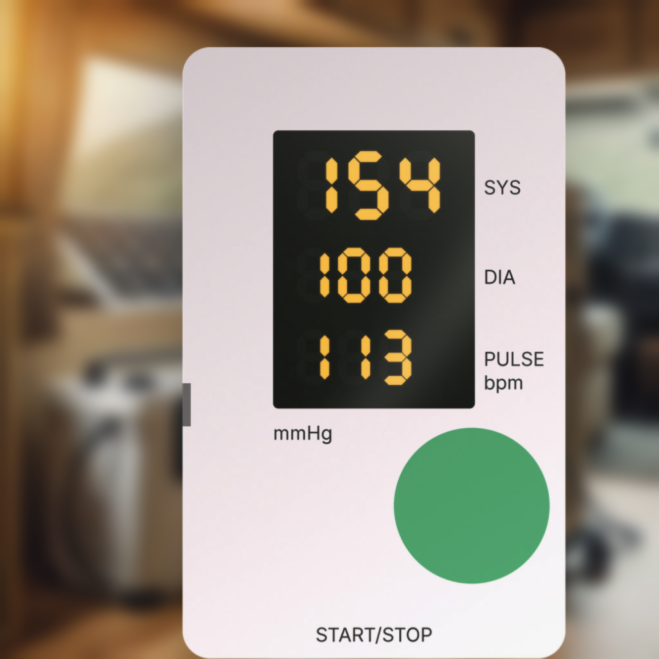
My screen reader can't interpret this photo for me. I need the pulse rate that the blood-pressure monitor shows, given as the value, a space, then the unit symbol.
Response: 113 bpm
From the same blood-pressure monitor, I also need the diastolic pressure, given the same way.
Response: 100 mmHg
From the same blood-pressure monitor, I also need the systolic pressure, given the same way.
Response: 154 mmHg
